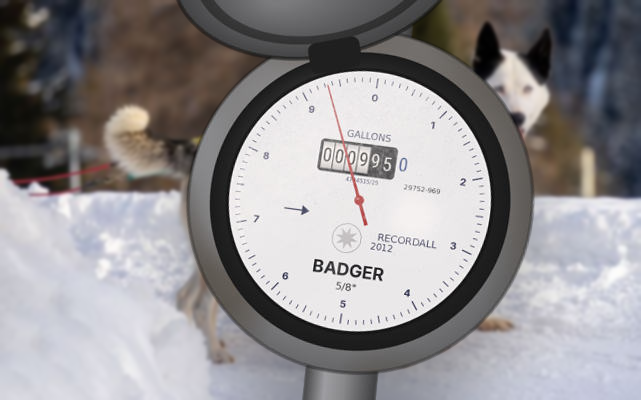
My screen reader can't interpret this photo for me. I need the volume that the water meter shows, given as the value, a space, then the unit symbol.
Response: 9949.3 gal
